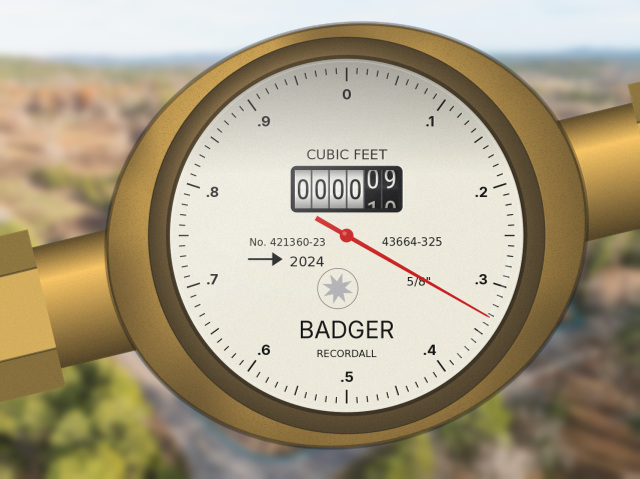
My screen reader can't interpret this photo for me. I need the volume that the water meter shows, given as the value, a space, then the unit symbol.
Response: 9.33 ft³
